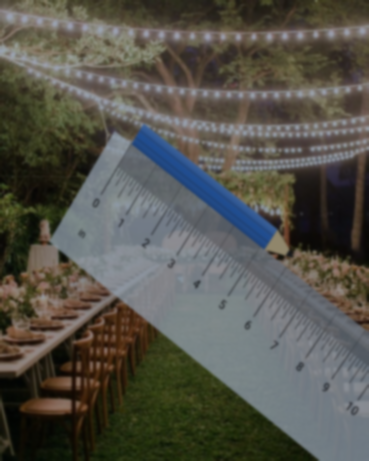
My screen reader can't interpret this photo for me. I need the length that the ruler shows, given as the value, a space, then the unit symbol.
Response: 6 in
